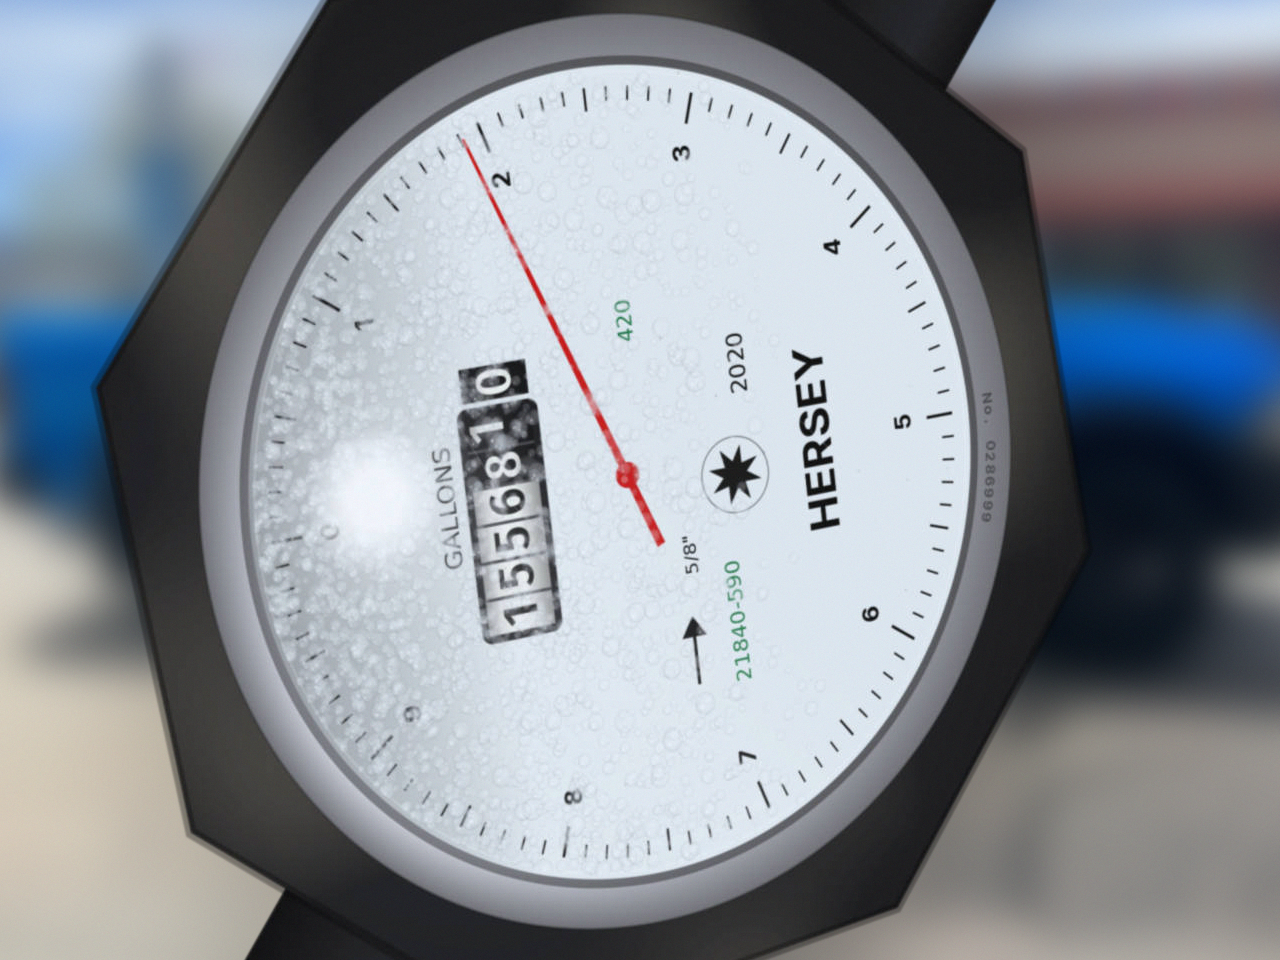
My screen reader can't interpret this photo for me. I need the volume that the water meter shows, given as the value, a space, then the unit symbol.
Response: 1556811.9 gal
